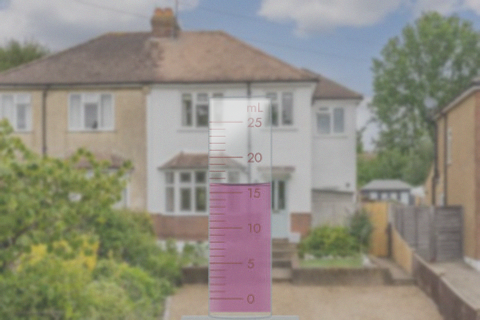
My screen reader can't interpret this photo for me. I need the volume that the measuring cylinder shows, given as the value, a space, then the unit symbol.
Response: 16 mL
